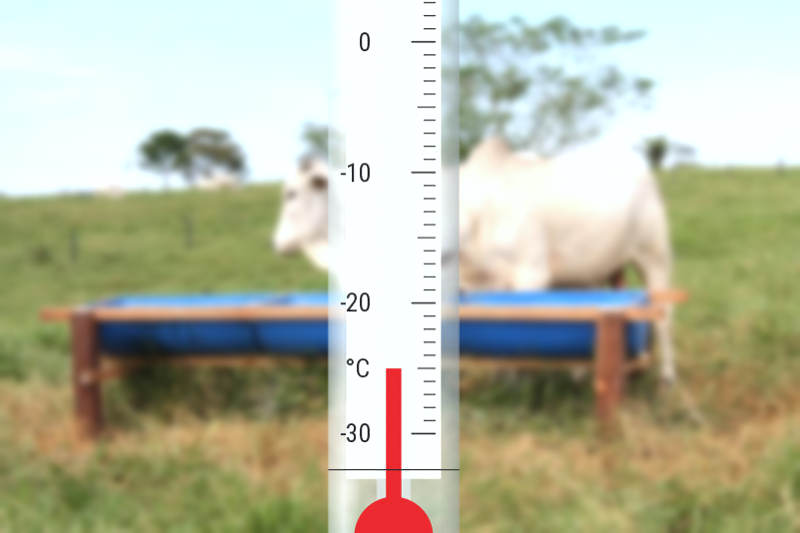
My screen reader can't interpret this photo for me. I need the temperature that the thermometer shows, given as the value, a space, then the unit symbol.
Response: -25 °C
